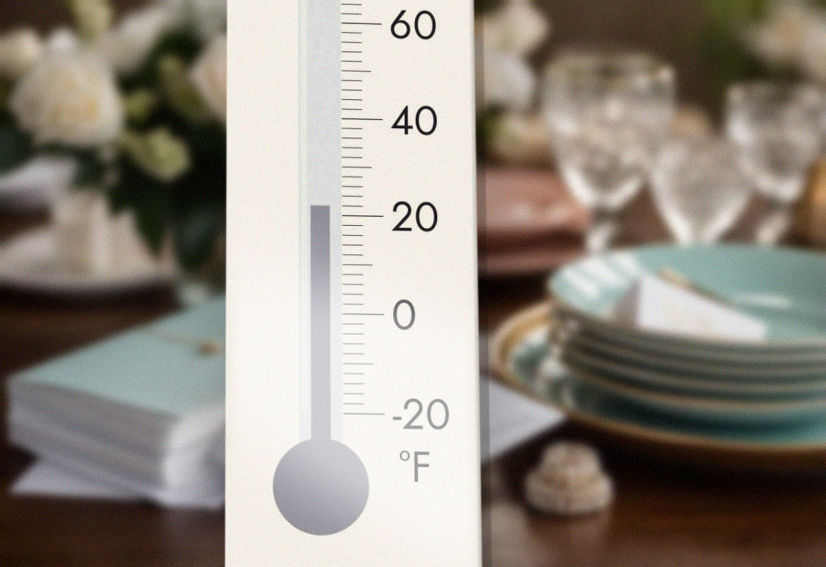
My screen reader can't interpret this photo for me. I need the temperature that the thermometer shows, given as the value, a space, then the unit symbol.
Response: 22 °F
